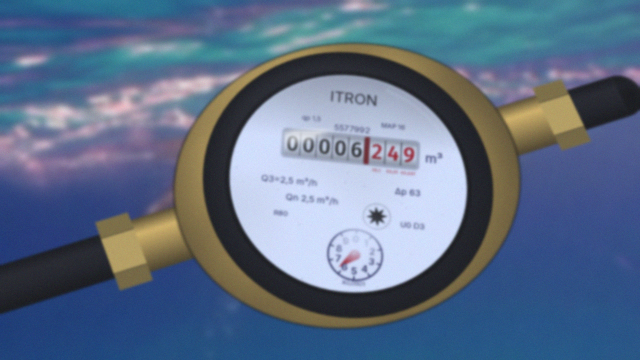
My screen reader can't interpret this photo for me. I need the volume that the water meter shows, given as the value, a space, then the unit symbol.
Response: 6.2496 m³
